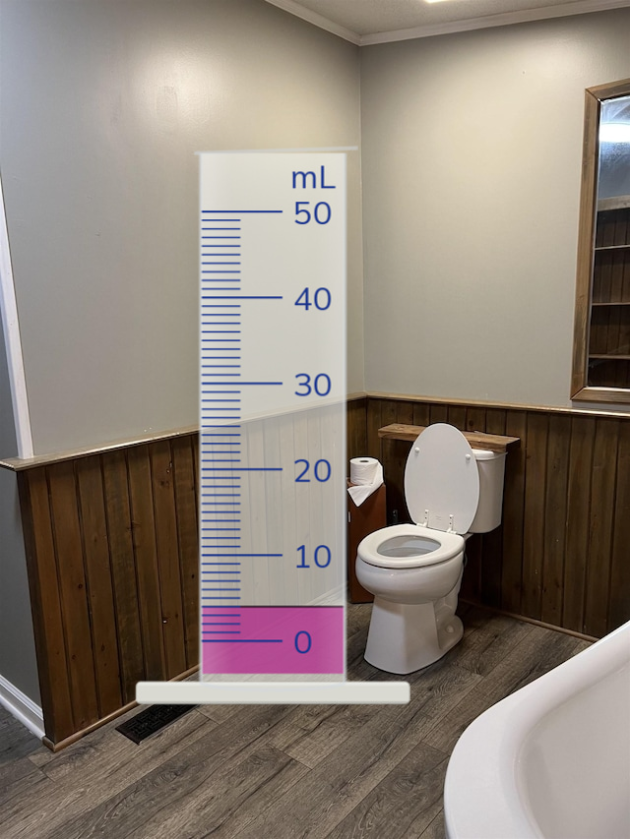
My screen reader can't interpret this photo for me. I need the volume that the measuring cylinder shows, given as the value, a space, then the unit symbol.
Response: 4 mL
